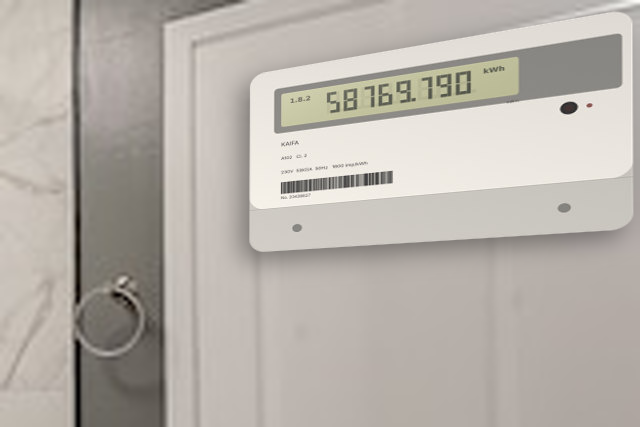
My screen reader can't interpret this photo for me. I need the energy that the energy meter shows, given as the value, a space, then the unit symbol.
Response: 58769.790 kWh
